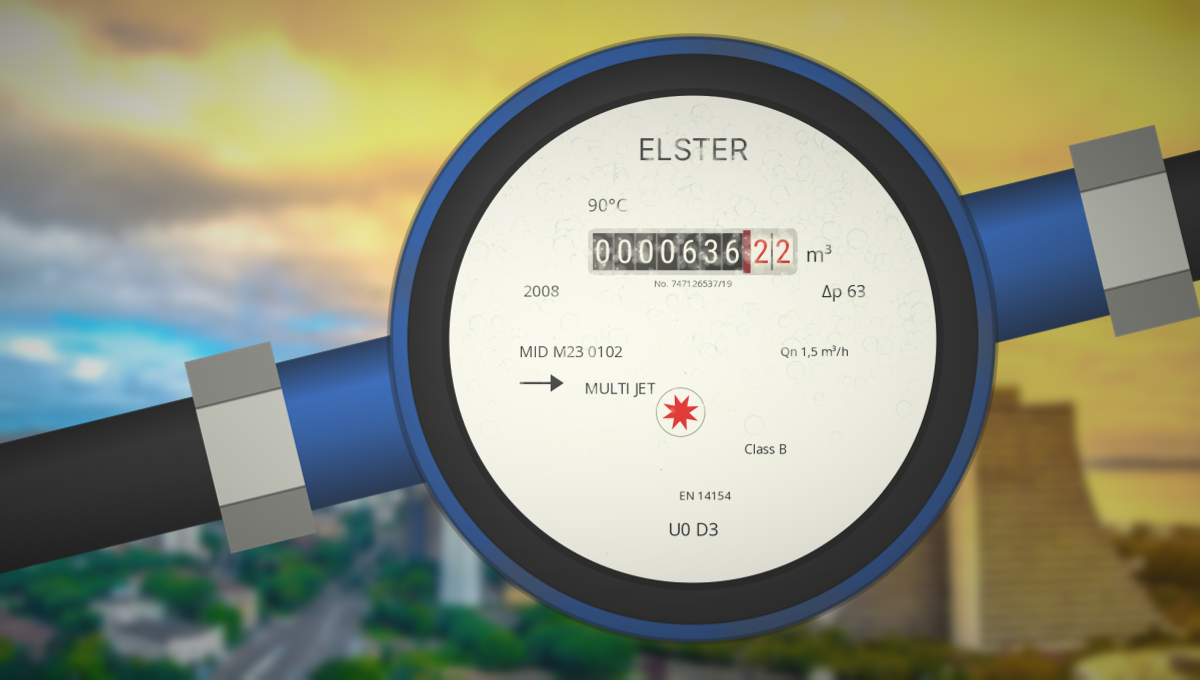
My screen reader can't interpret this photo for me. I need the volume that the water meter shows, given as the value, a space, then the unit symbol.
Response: 636.22 m³
